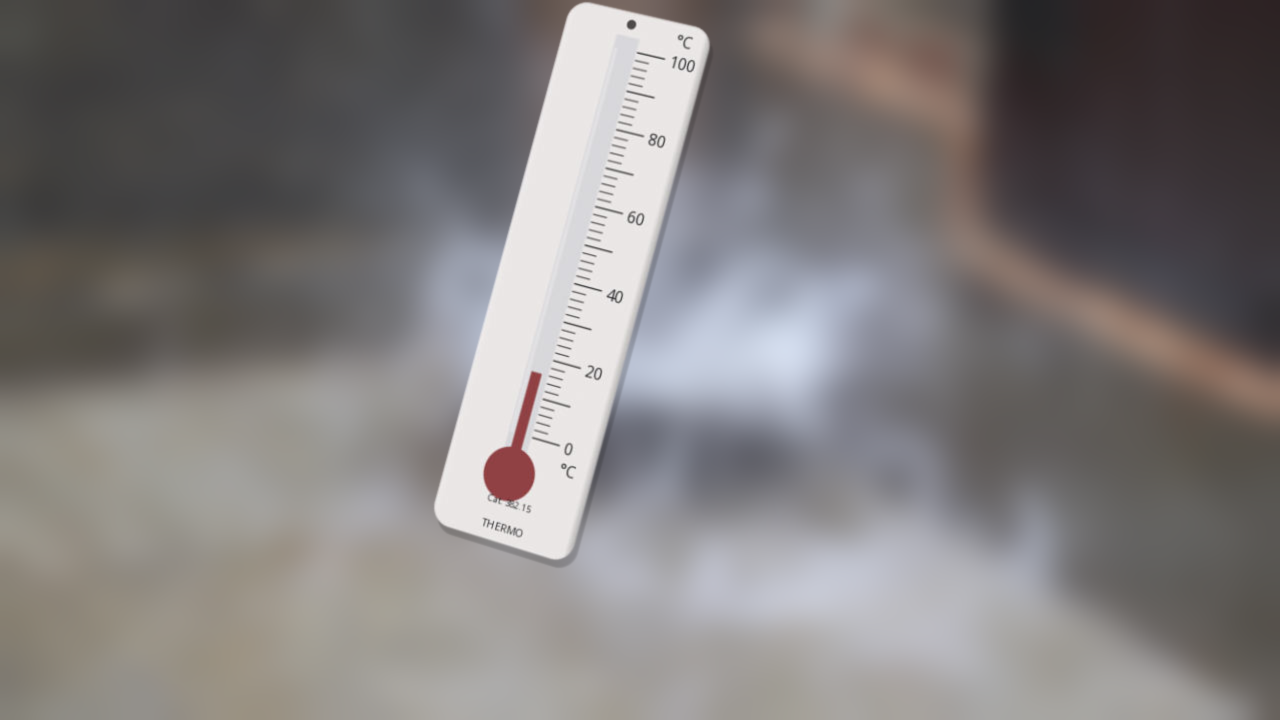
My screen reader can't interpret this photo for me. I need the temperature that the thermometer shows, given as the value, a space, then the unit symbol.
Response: 16 °C
